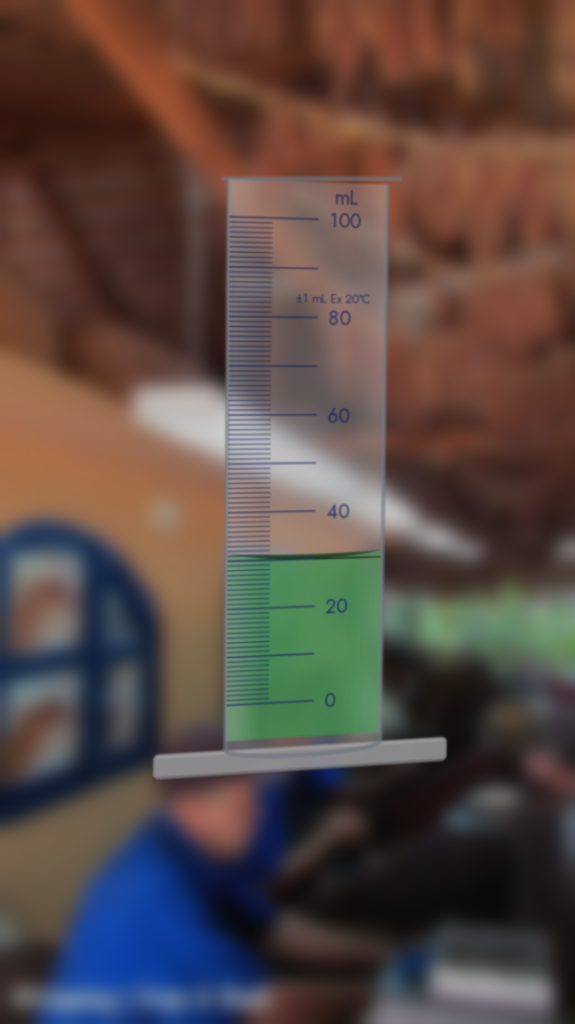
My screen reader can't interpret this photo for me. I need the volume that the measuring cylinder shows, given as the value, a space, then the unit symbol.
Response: 30 mL
